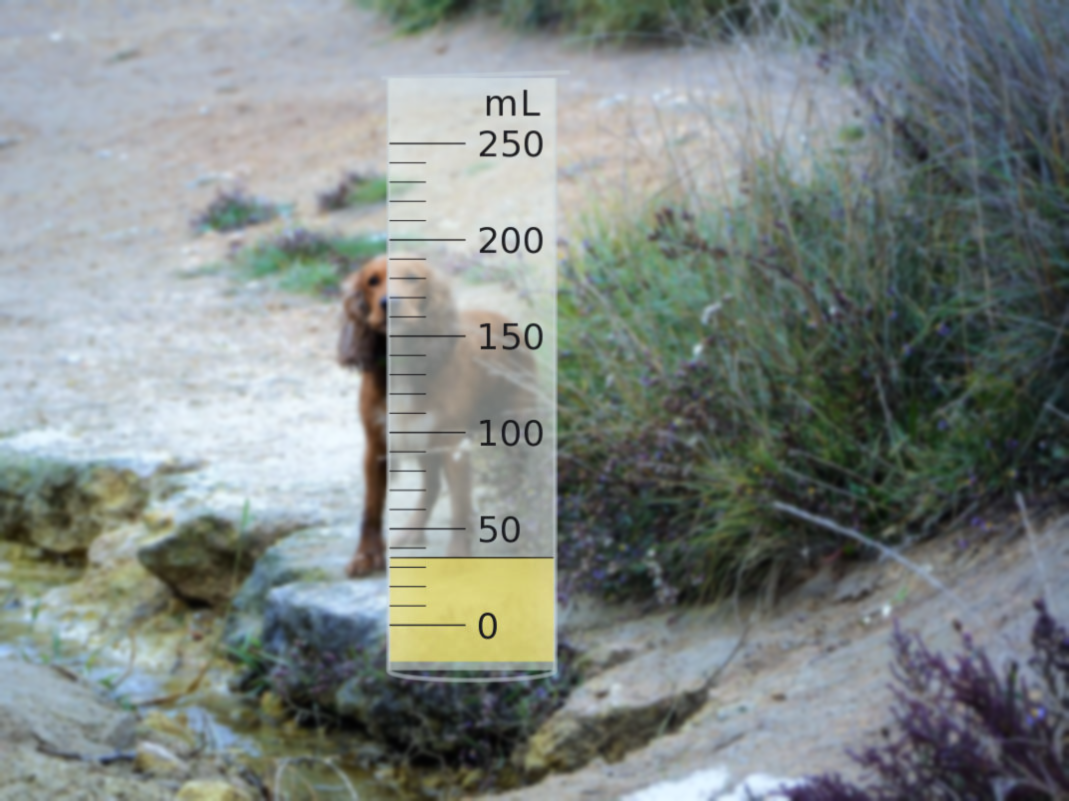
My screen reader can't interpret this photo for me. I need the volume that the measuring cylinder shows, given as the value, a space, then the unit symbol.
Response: 35 mL
